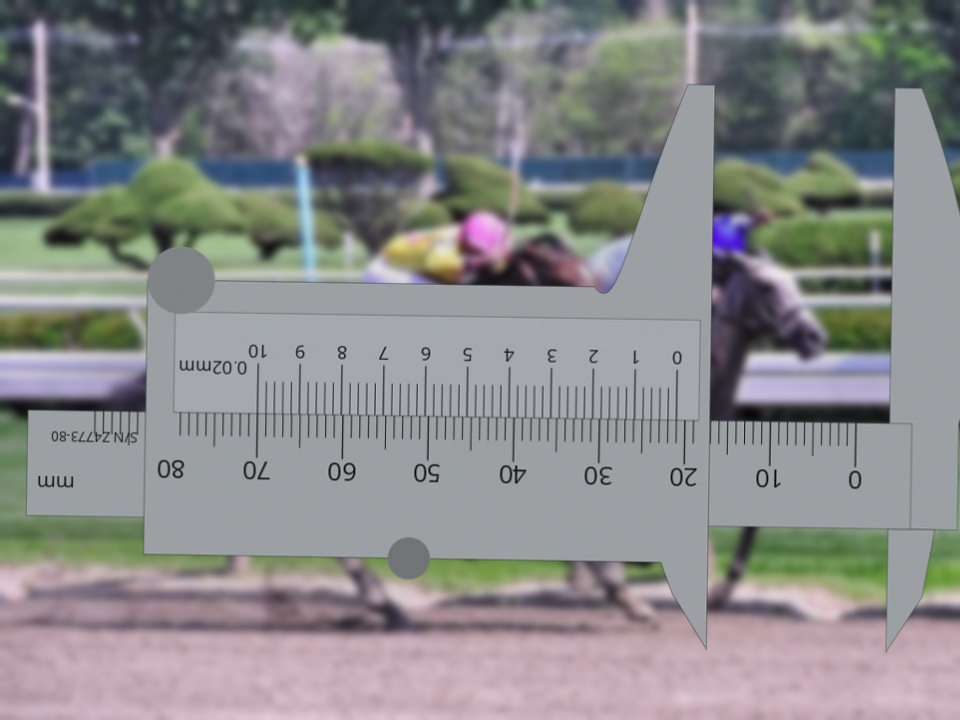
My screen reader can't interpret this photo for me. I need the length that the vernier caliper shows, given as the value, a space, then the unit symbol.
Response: 21.0 mm
